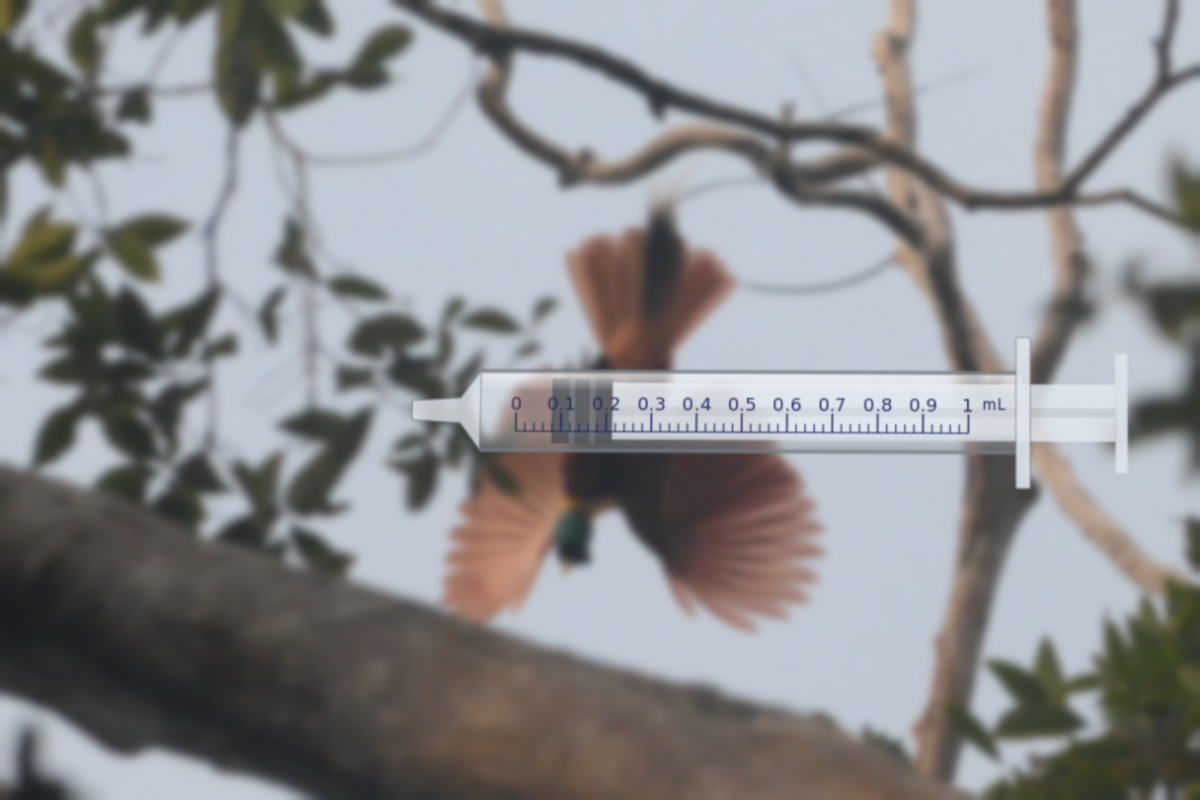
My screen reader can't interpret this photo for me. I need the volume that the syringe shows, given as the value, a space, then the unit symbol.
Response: 0.08 mL
